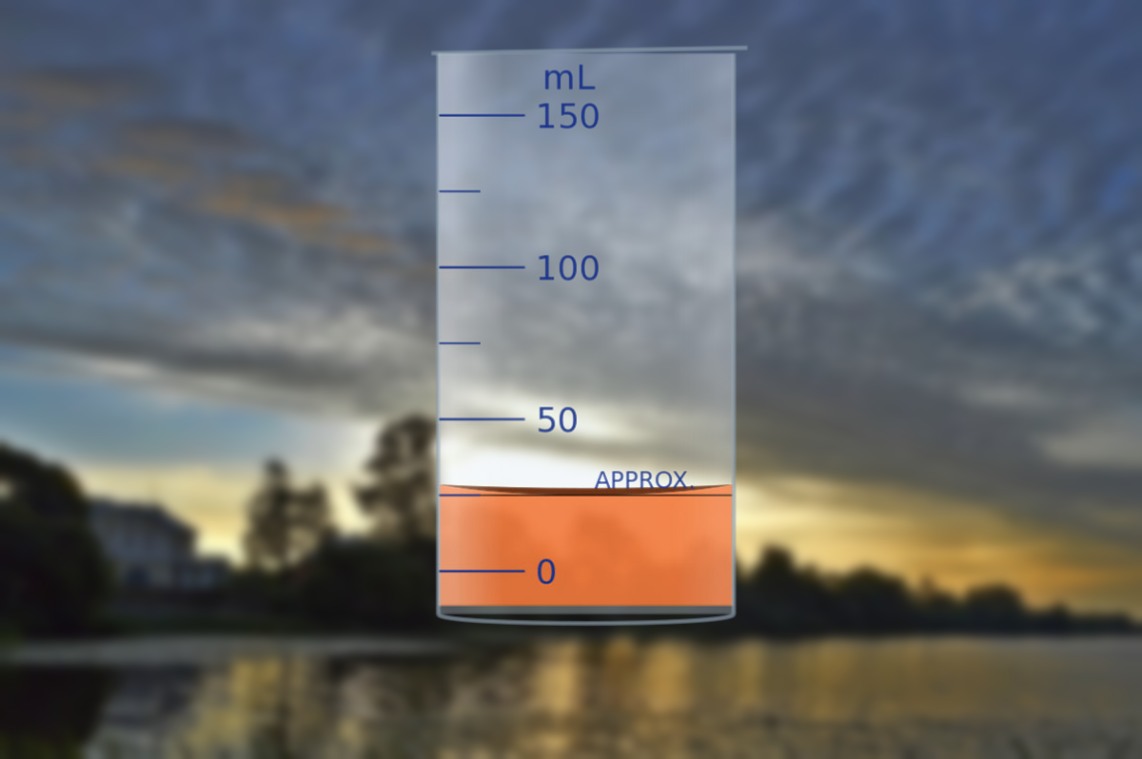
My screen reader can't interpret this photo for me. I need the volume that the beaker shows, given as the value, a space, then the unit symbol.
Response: 25 mL
